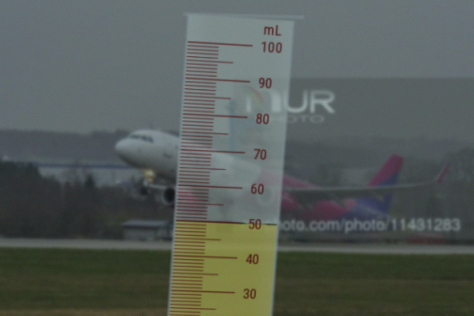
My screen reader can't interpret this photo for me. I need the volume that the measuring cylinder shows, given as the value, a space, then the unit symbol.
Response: 50 mL
